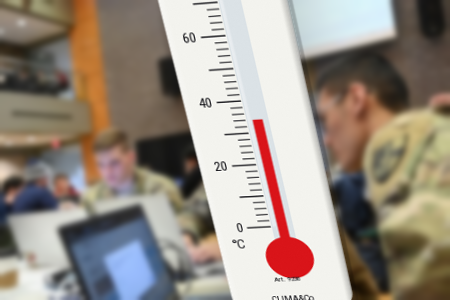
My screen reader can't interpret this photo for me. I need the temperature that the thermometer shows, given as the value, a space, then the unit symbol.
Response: 34 °C
